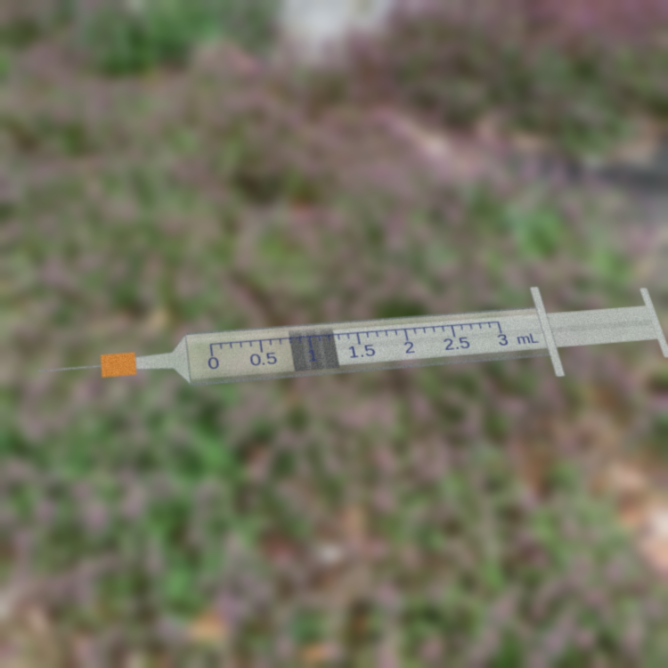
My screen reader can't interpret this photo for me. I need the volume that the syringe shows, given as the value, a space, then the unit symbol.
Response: 0.8 mL
